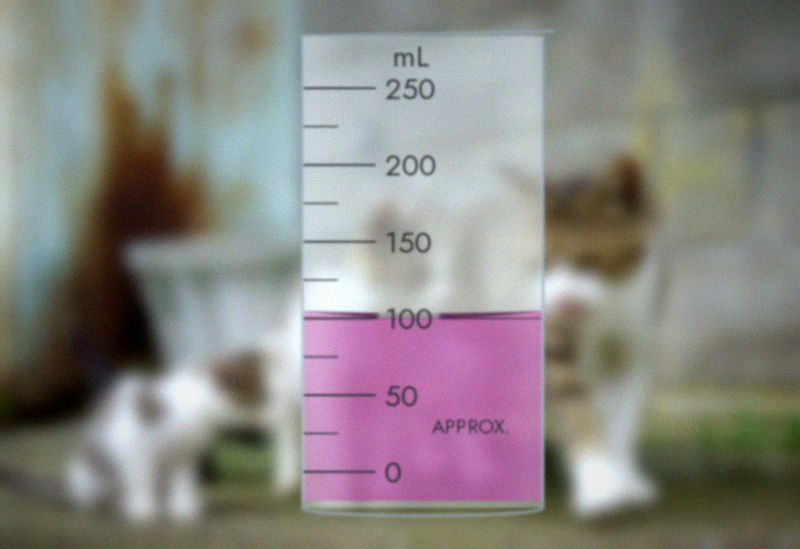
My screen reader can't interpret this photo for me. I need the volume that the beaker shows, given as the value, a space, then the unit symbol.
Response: 100 mL
